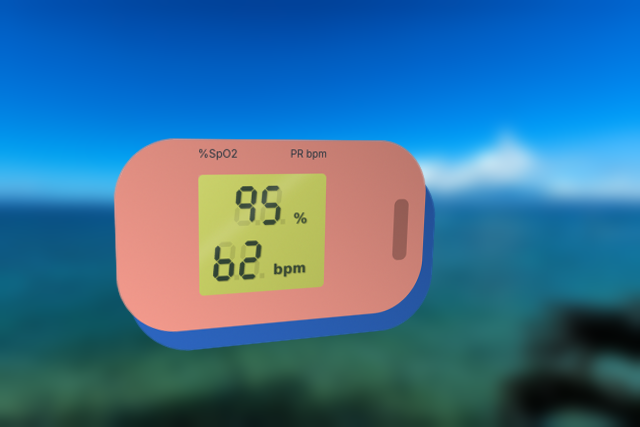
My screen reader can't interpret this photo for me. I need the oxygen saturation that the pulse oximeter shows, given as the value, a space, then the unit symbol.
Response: 95 %
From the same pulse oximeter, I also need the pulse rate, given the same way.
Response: 62 bpm
